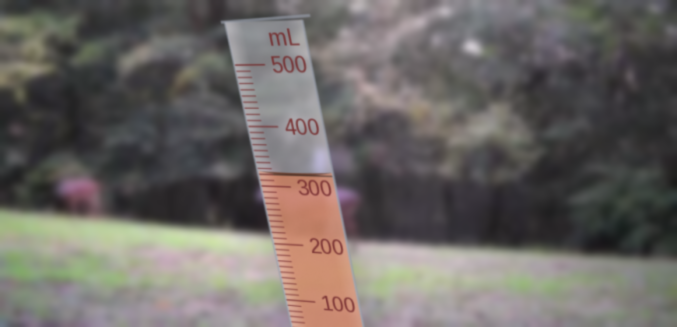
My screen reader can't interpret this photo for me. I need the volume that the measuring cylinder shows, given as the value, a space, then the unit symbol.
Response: 320 mL
